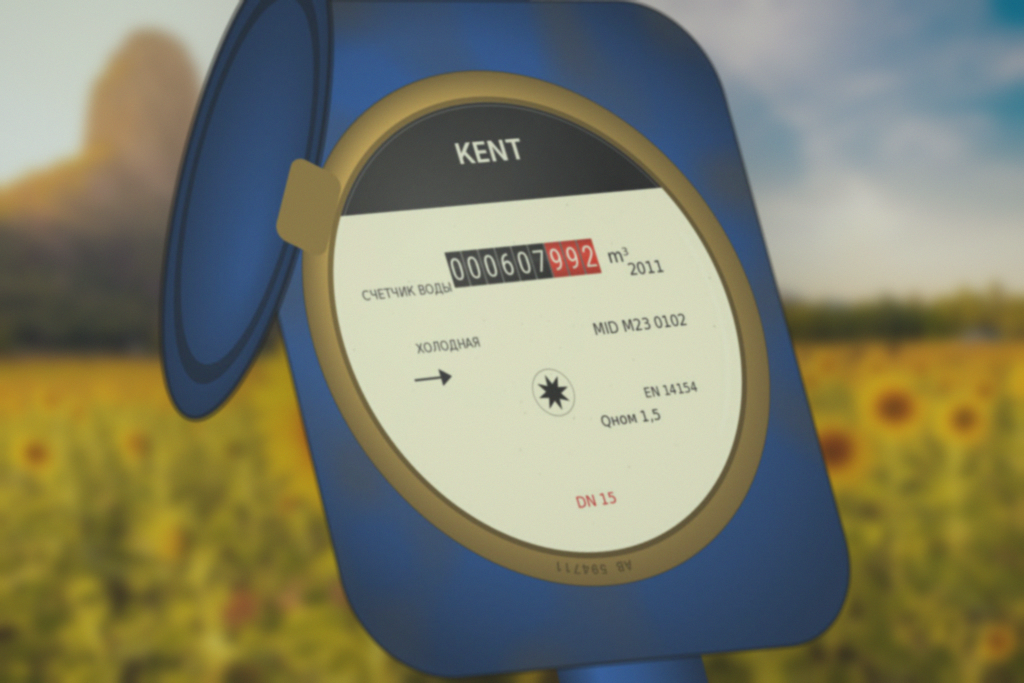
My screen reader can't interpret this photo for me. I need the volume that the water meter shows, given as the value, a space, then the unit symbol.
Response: 607.992 m³
